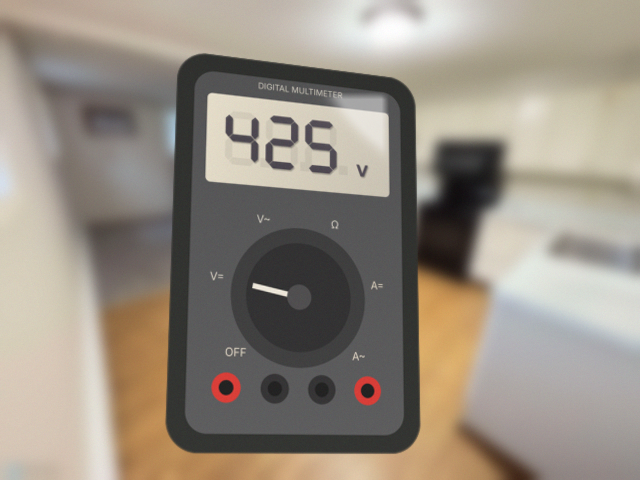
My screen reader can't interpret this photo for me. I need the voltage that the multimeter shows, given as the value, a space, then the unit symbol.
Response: 425 V
